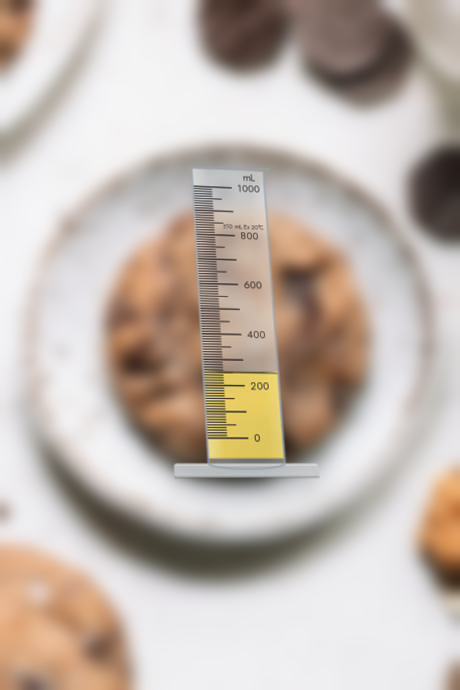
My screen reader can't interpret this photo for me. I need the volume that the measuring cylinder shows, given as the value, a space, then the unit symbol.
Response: 250 mL
